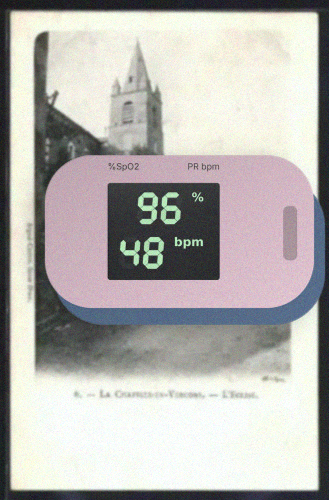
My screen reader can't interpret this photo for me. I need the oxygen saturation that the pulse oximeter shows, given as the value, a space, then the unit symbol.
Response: 96 %
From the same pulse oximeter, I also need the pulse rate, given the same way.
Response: 48 bpm
